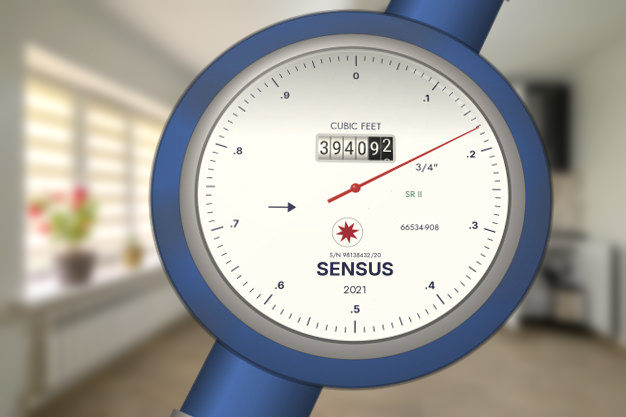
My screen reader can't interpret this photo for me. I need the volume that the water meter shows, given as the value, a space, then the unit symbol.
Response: 394092.17 ft³
